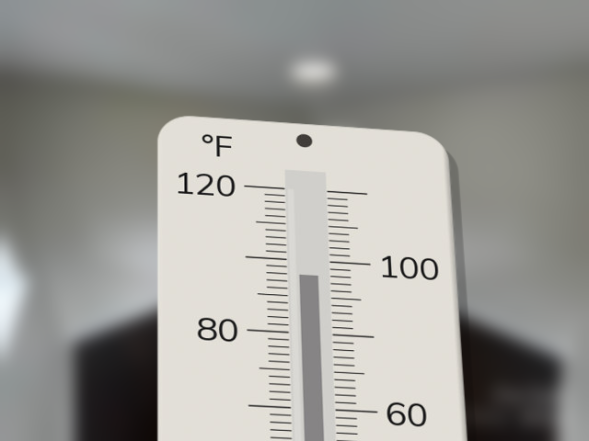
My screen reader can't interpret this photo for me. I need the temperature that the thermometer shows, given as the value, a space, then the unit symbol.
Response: 96 °F
